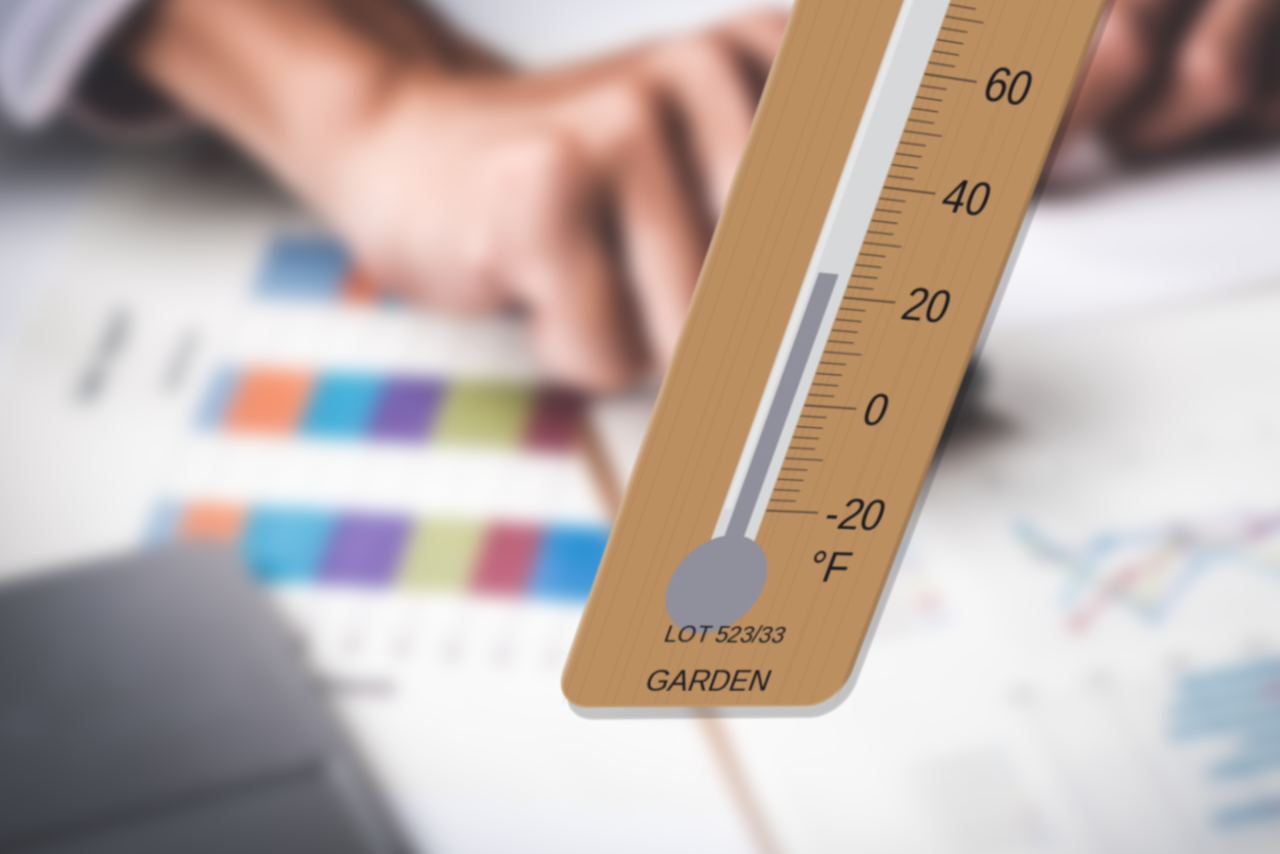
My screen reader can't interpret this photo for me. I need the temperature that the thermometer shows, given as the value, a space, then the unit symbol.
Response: 24 °F
